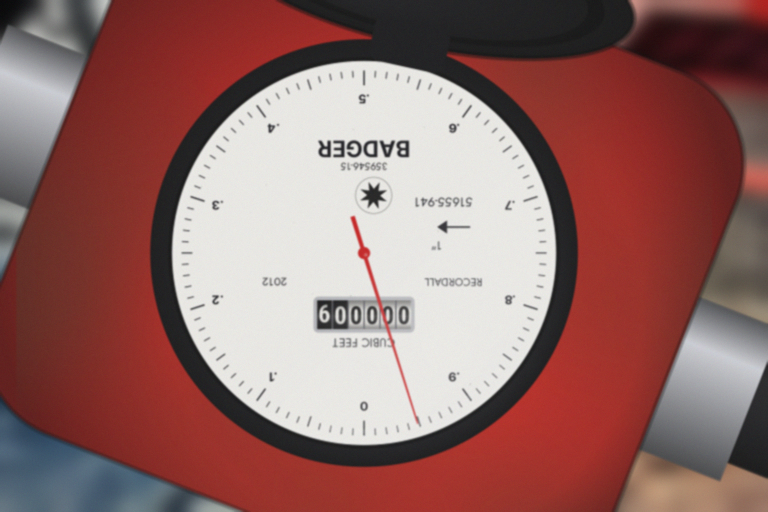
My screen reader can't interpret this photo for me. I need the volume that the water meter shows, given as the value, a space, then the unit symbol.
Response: 8.95 ft³
